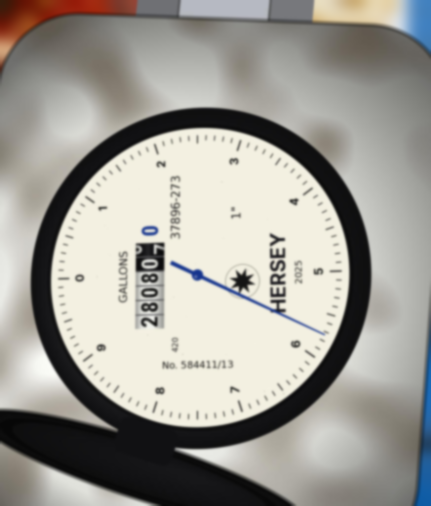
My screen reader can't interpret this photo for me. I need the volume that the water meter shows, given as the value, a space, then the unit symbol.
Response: 2808065.7 gal
